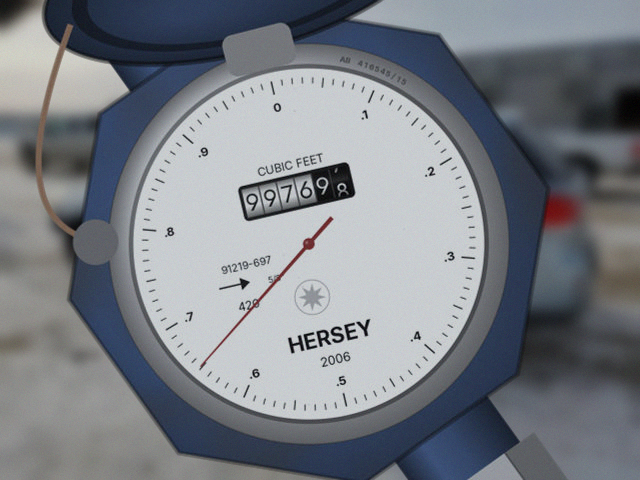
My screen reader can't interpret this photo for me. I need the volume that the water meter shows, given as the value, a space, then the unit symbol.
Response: 997697.65 ft³
